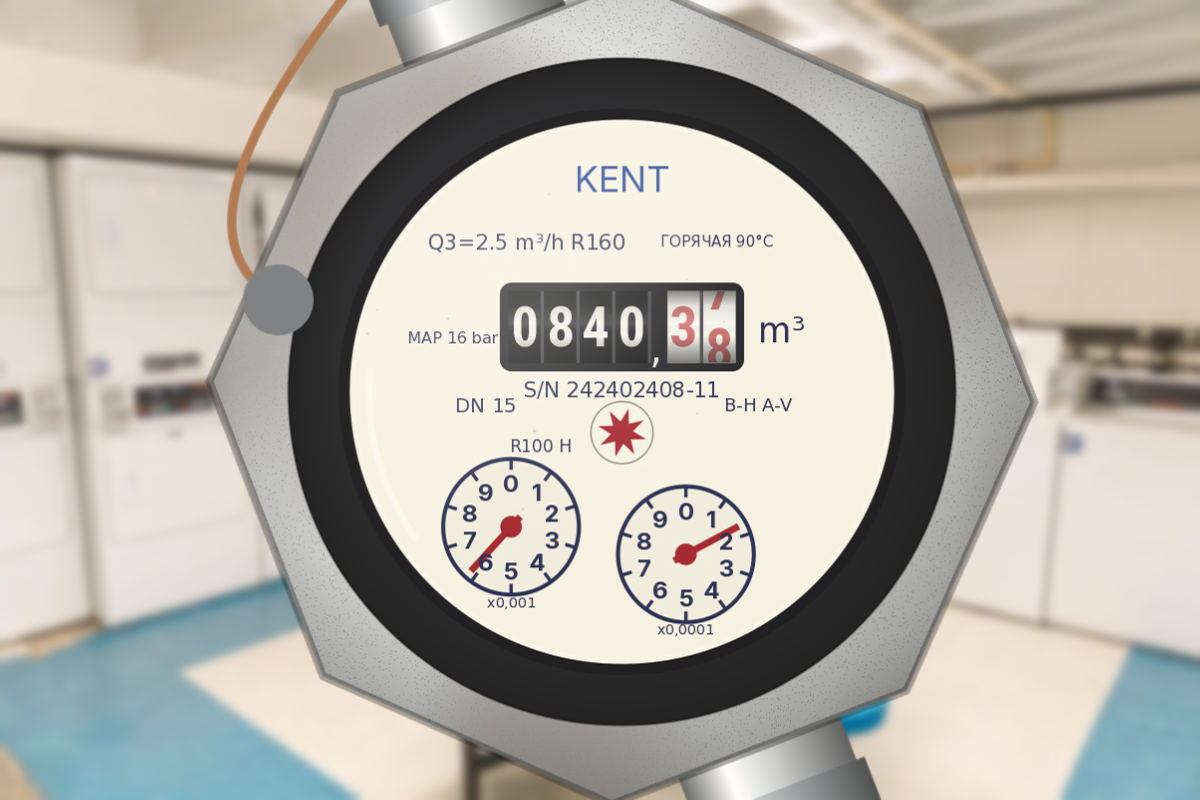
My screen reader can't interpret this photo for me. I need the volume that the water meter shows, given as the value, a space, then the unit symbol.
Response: 840.3761 m³
